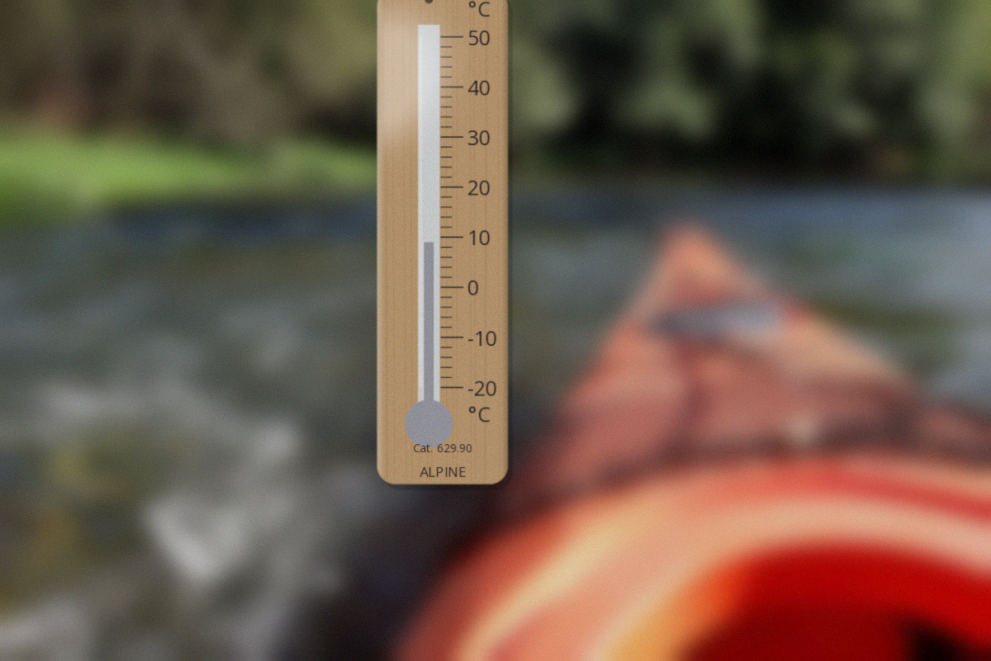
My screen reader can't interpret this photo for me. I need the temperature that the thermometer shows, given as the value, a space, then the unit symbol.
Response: 9 °C
